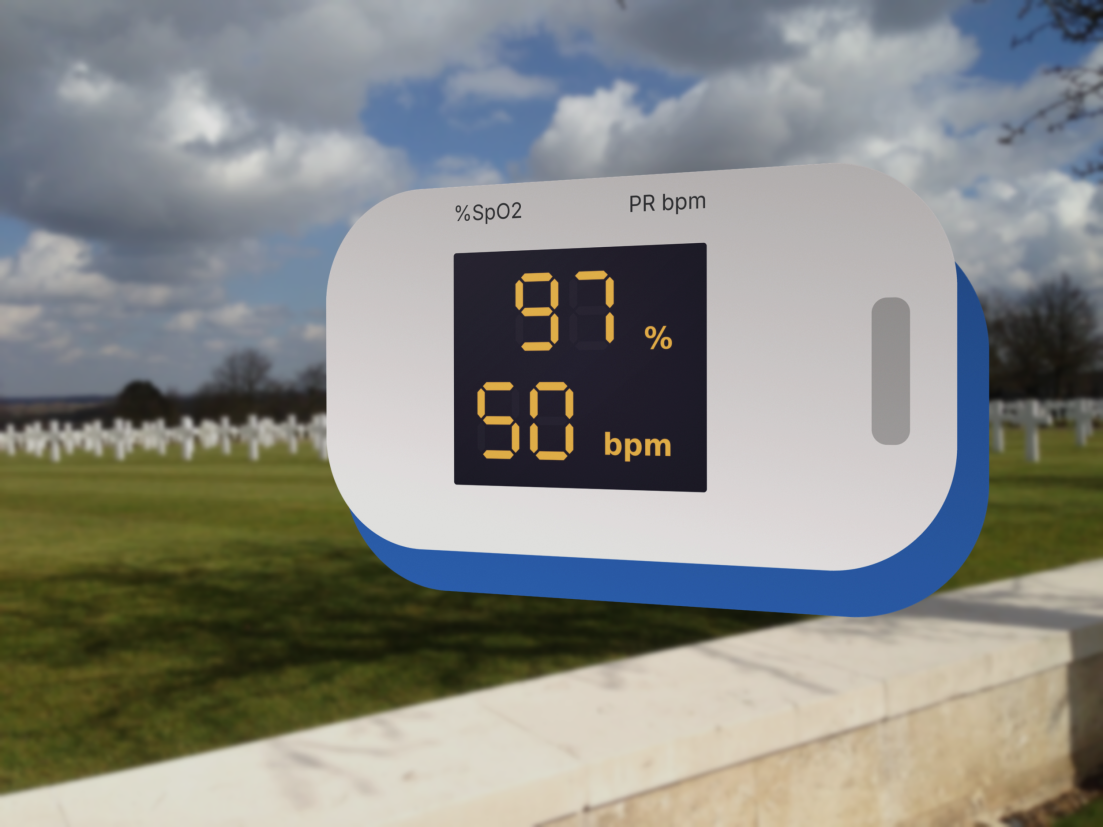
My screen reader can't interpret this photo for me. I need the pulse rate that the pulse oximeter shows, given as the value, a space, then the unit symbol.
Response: 50 bpm
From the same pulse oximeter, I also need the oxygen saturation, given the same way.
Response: 97 %
